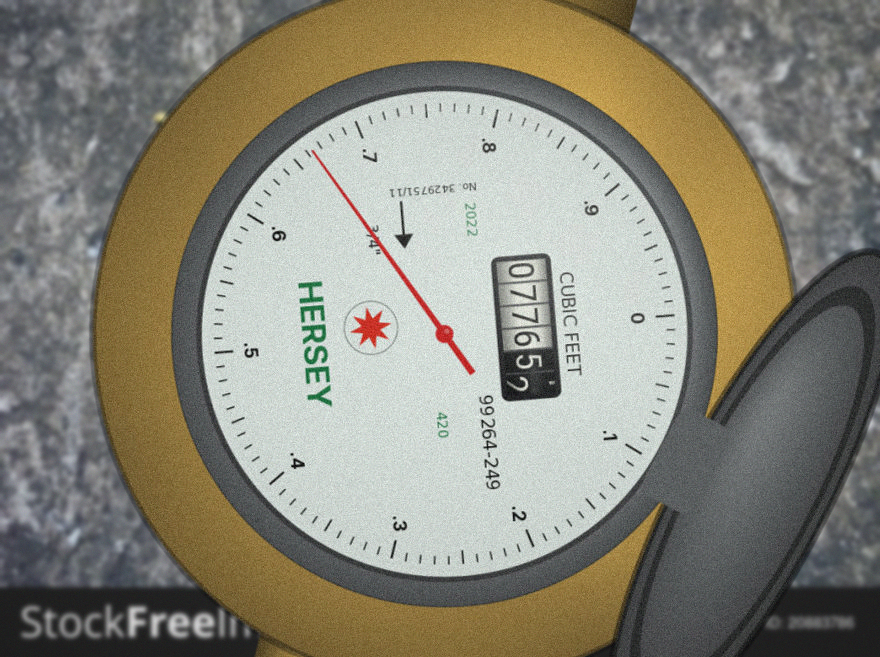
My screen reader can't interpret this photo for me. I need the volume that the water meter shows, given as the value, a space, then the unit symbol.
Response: 77651.66 ft³
